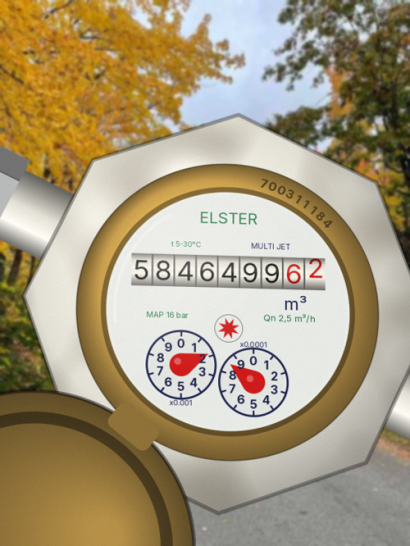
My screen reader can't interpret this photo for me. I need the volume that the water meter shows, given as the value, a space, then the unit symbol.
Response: 5846499.6218 m³
